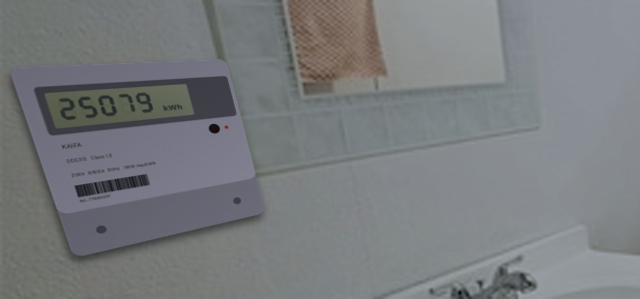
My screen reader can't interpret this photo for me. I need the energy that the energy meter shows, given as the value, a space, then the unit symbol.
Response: 25079 kWh
